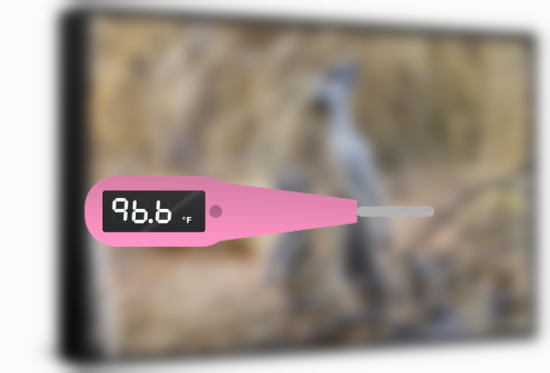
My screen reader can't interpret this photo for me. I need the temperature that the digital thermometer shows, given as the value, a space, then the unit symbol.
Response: 96.6 °F
